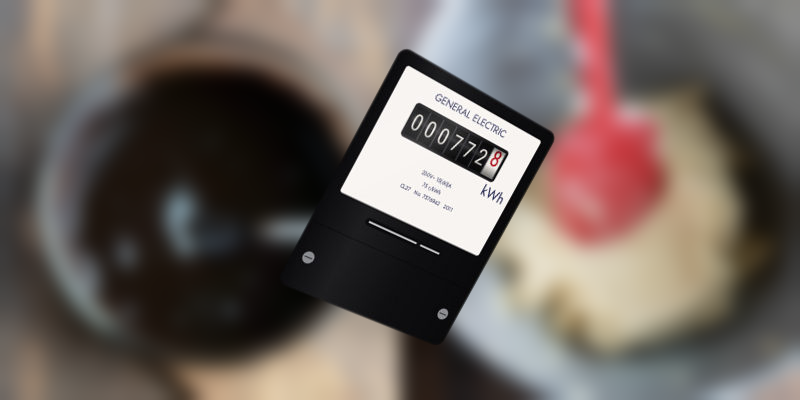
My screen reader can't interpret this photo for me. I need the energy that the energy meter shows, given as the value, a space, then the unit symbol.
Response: 772.8 kWh
